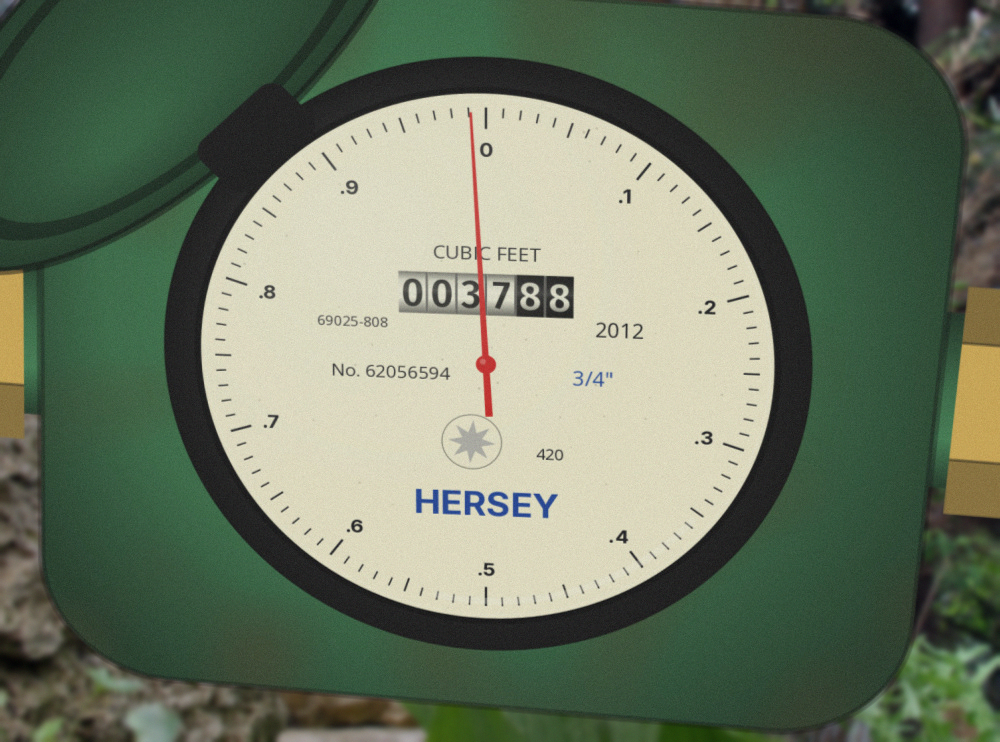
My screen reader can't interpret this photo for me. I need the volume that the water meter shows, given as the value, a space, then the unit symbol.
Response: 3787.99 ft³
